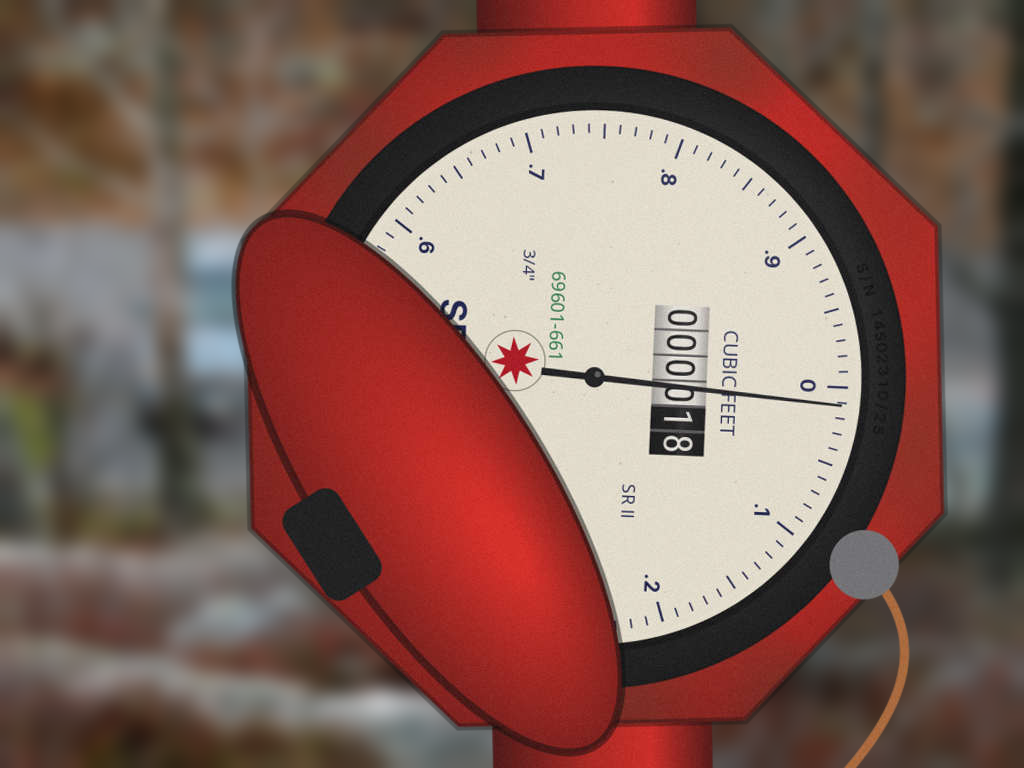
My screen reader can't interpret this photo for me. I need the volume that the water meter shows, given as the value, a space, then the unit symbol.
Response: 18.01 ft³
